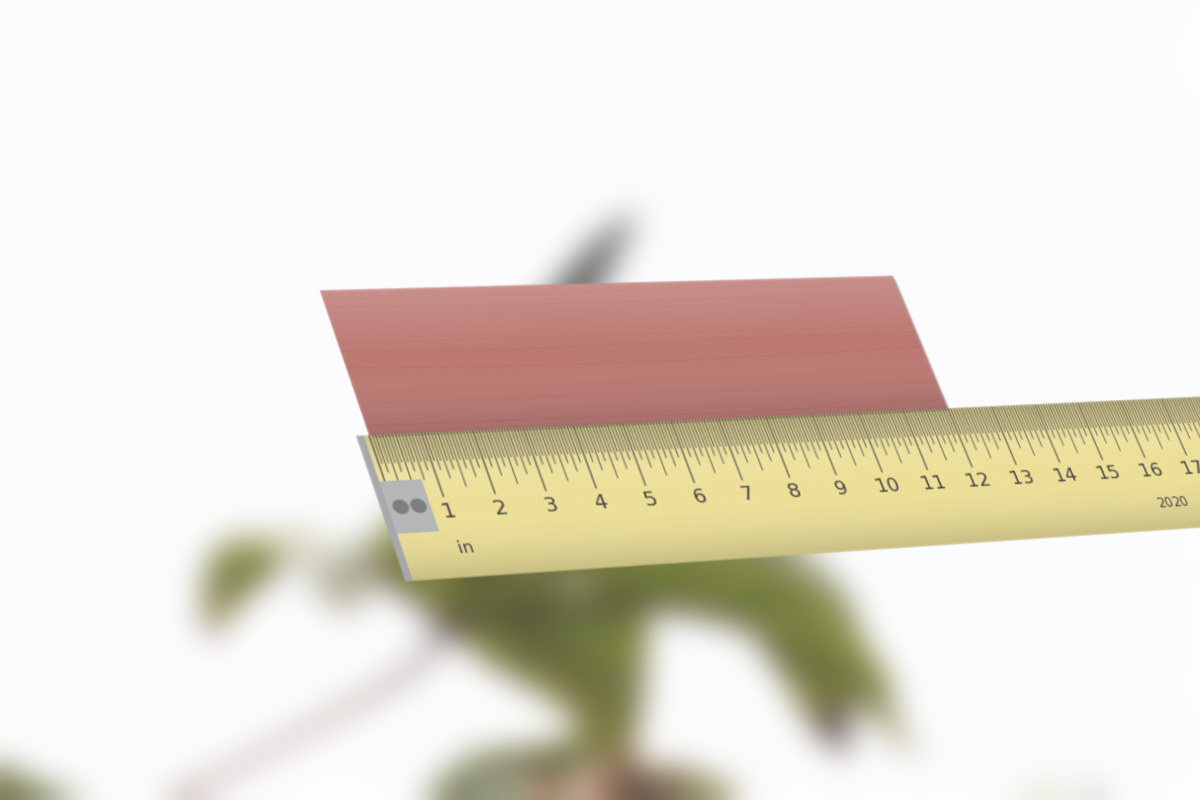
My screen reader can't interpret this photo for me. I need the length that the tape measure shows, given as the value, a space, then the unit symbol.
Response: 12 in
